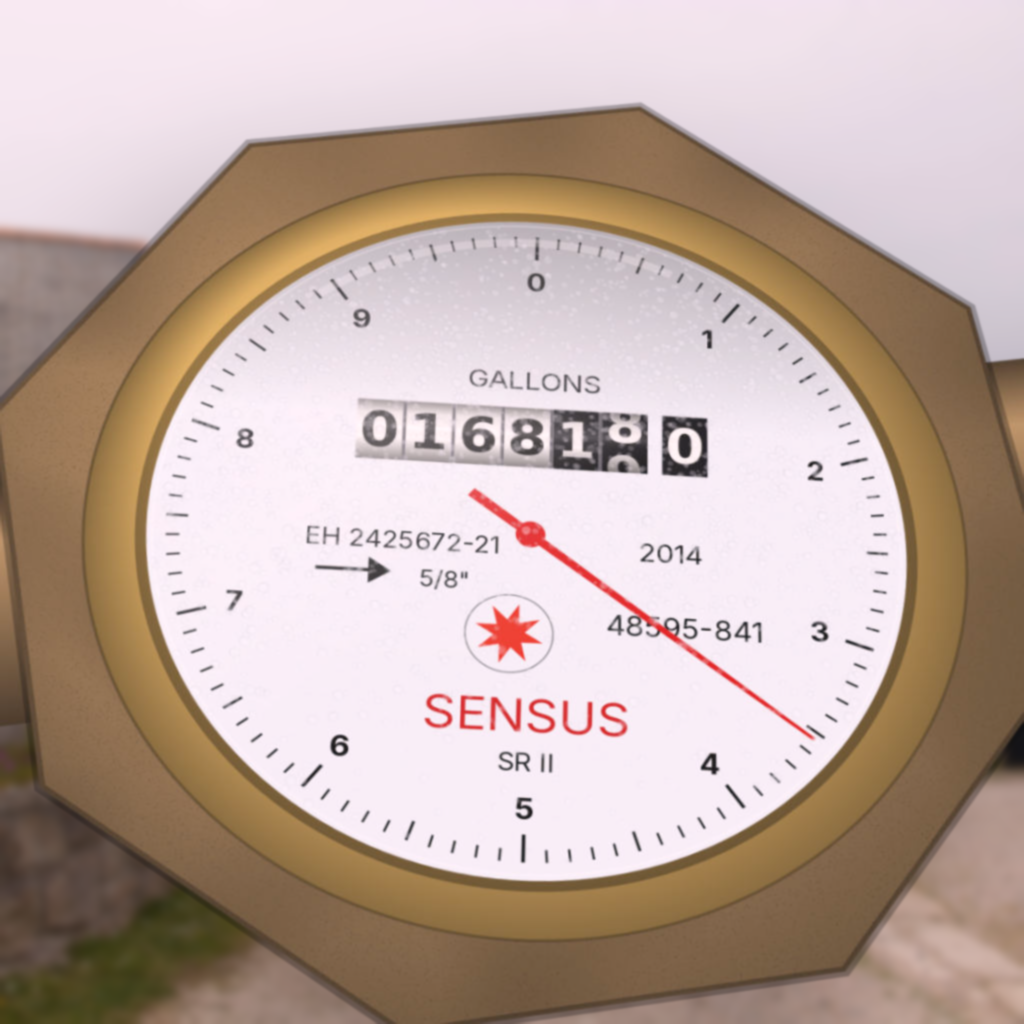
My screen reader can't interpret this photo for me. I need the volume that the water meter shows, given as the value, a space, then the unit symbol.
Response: 168183.5 gal
